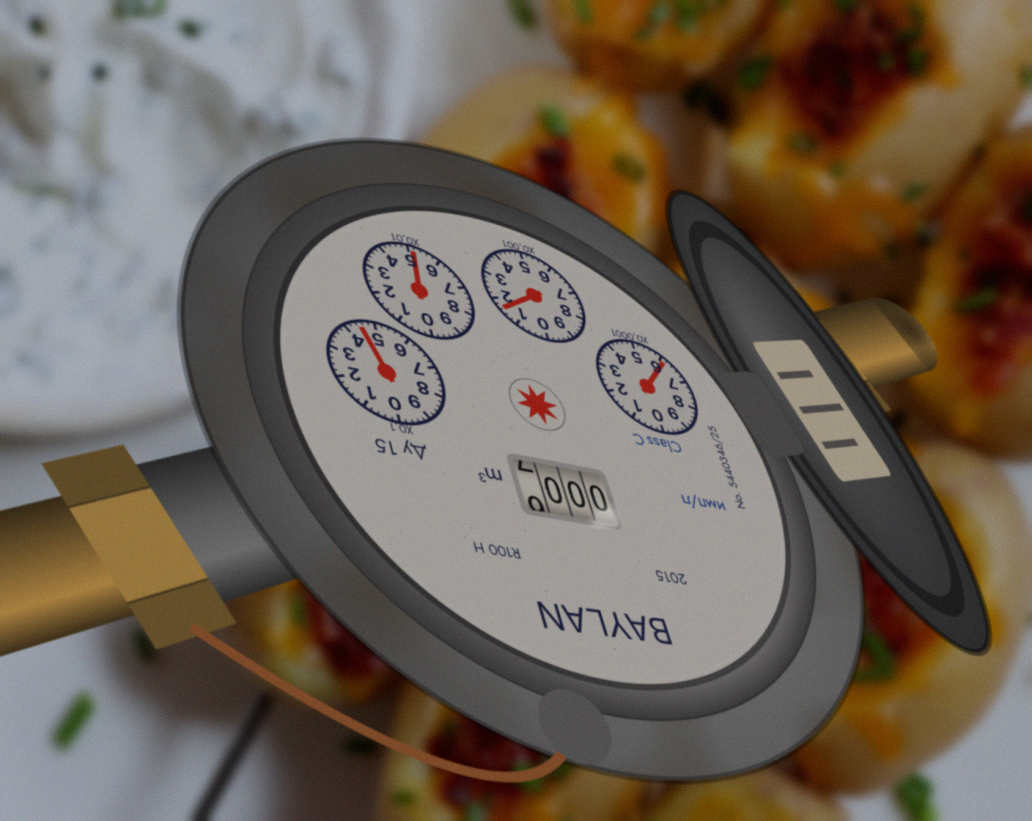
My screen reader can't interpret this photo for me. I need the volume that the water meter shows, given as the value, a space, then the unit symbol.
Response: 6.4516 m³
